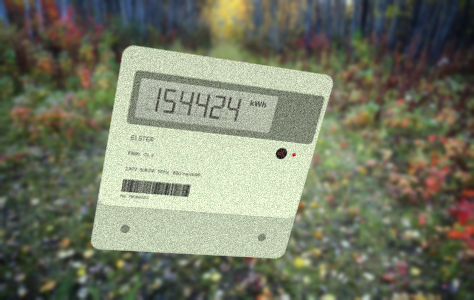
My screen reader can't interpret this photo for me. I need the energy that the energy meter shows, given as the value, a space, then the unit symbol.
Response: 154424 kWh
